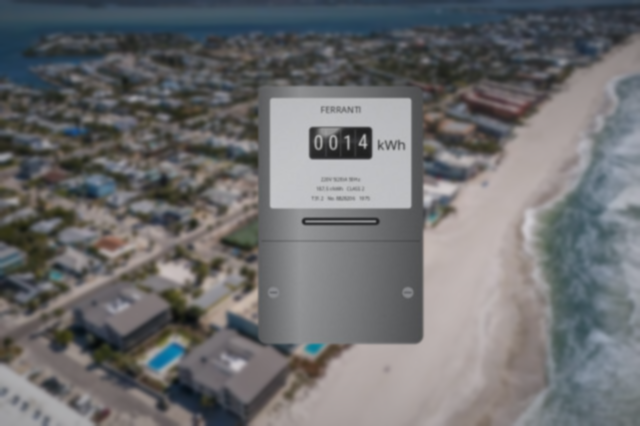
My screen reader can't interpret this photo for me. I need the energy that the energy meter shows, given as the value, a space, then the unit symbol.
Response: 14 kWh
